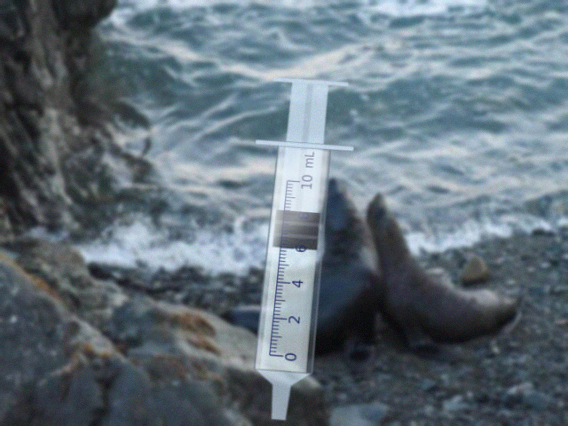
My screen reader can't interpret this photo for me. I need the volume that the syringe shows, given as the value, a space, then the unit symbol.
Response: 6 mL
